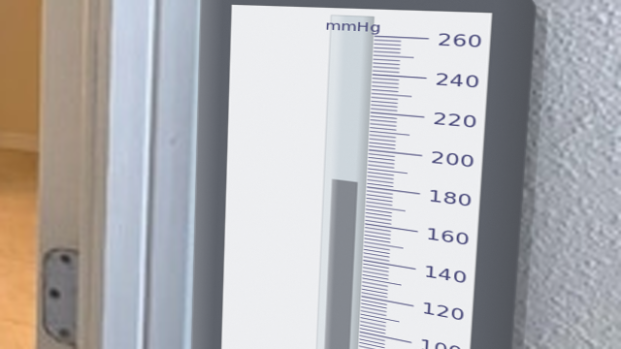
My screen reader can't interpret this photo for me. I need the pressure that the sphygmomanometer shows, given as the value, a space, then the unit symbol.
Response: 182 mmHg
